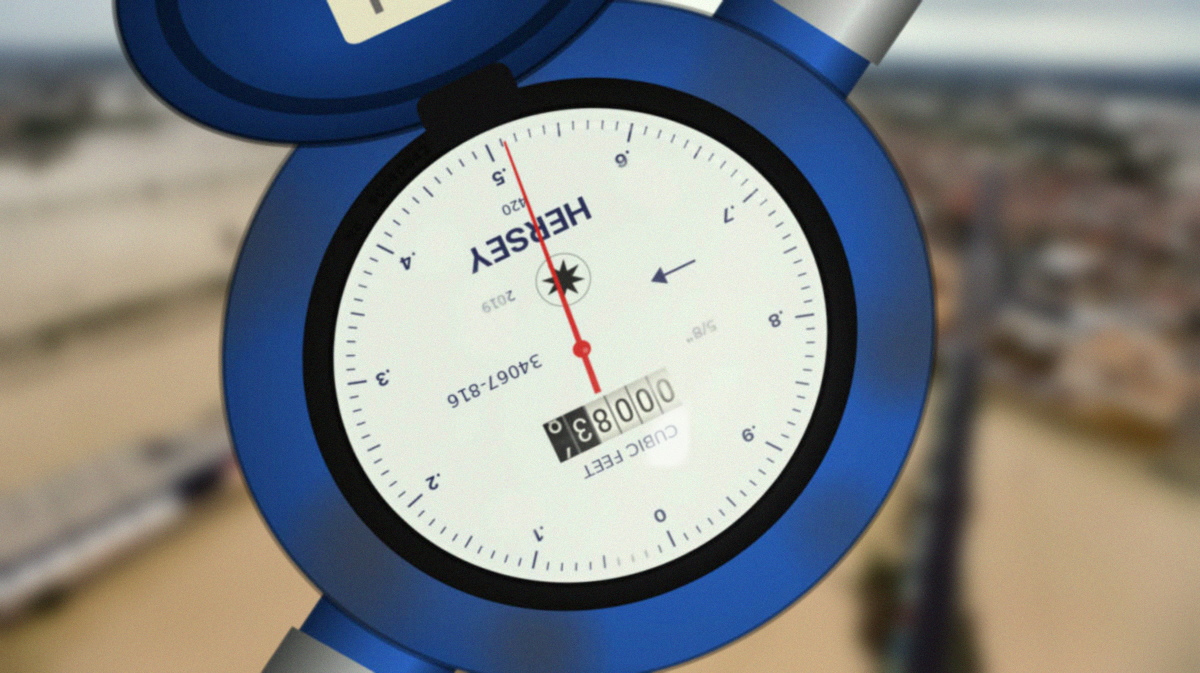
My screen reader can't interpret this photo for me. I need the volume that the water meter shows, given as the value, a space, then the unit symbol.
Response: 837.51 ft³
